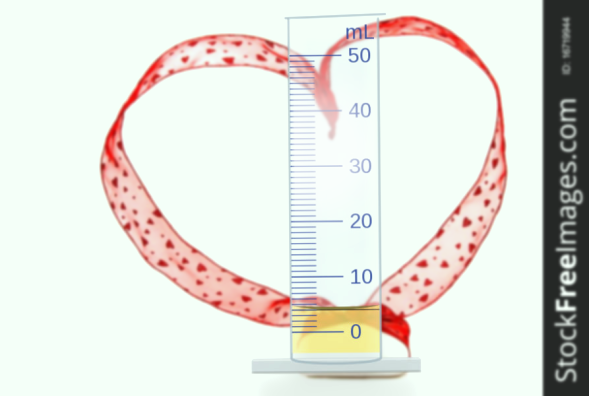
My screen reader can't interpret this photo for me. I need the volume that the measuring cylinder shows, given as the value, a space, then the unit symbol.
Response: 4 mL
